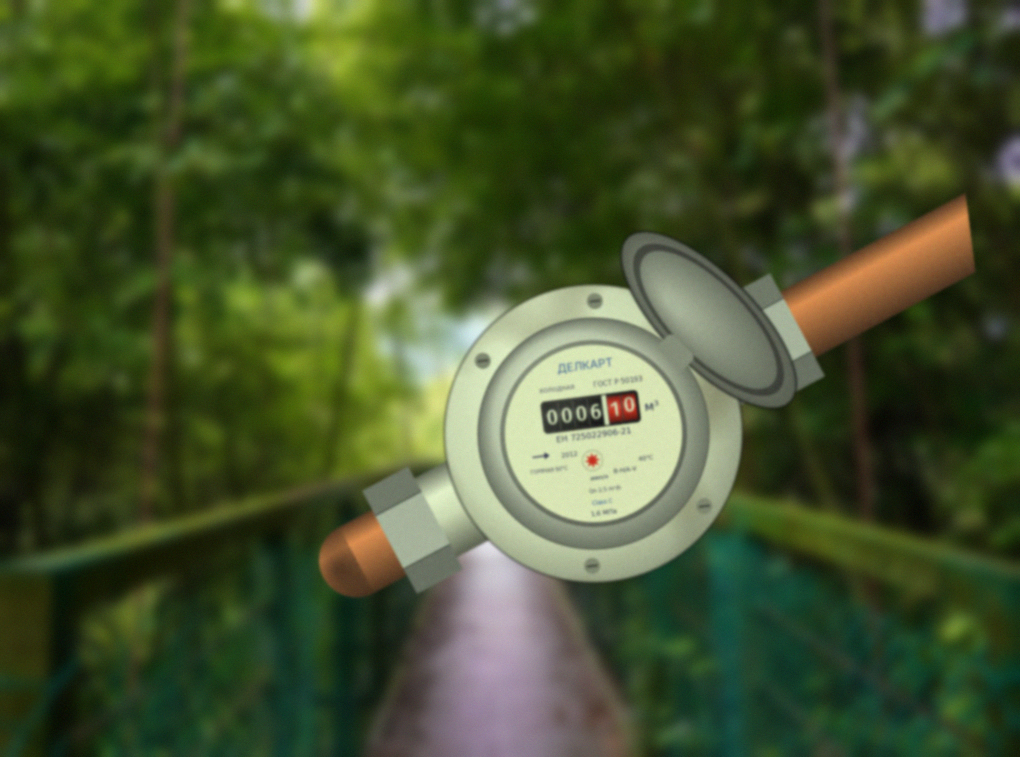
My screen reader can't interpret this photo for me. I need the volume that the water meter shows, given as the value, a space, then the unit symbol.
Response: 6.10 m³
